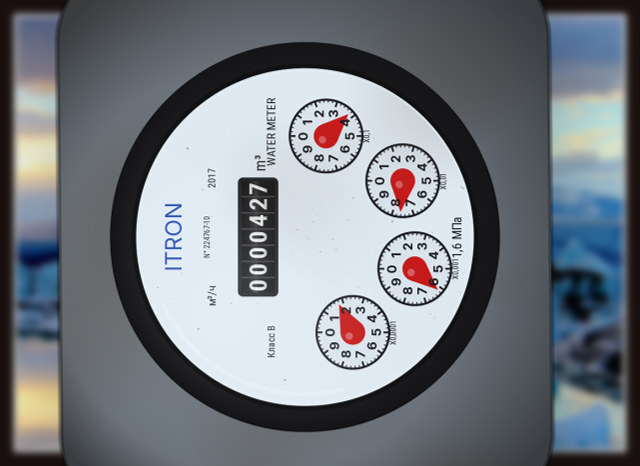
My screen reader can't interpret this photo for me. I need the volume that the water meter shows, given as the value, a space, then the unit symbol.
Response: 427.3761 m³
